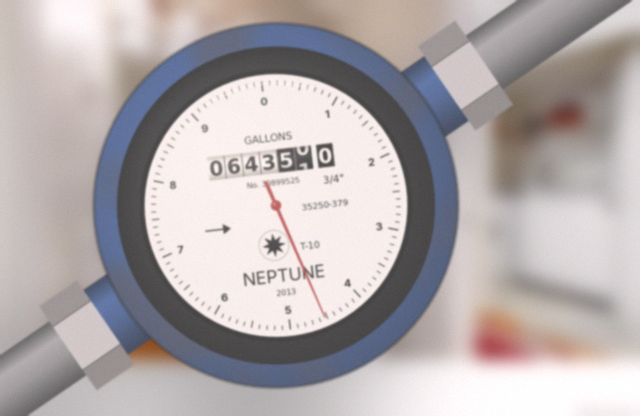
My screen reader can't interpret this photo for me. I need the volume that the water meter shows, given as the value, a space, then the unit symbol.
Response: 643504.5 gal
